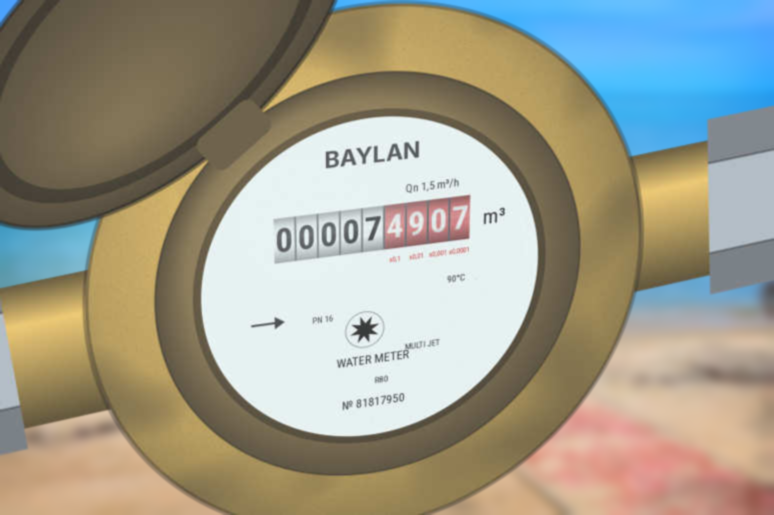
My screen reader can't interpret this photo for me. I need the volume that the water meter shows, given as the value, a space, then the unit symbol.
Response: 7.4907 m³
